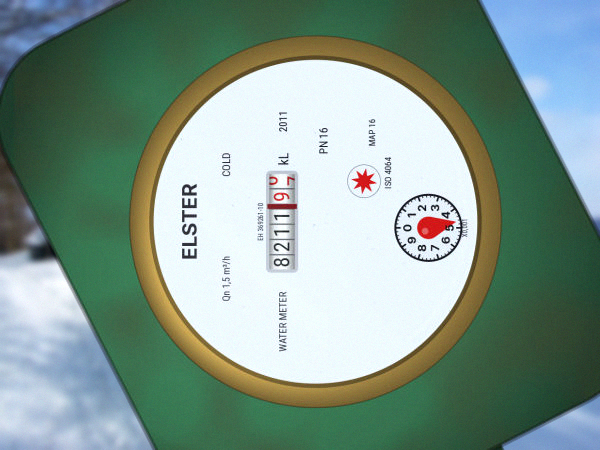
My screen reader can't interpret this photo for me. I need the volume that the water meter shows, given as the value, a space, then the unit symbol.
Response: 8211.964 kL
